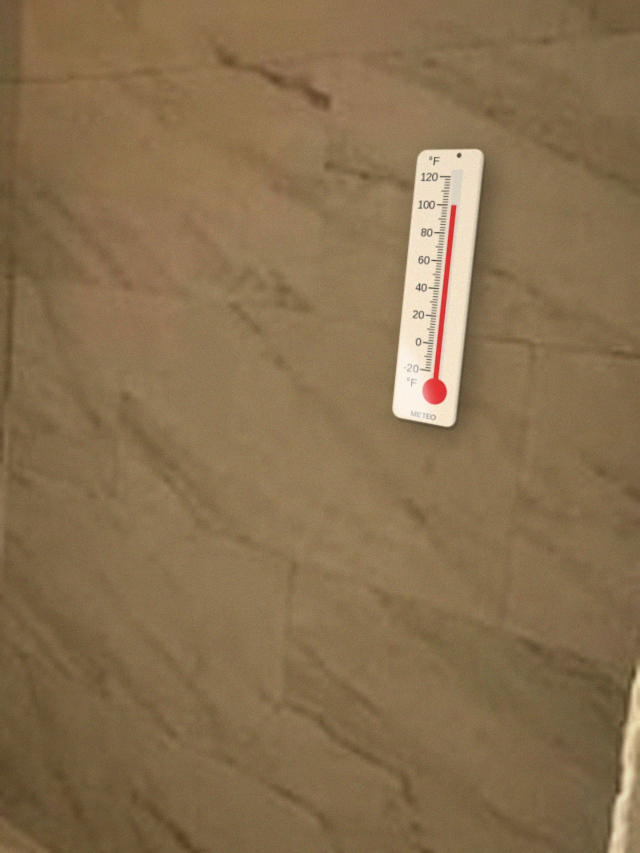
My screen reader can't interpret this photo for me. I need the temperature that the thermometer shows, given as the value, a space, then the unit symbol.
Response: 100 °F
